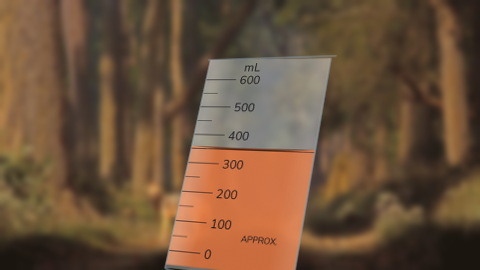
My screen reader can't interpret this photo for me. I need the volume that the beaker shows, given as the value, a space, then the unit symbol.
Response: 350 mL
